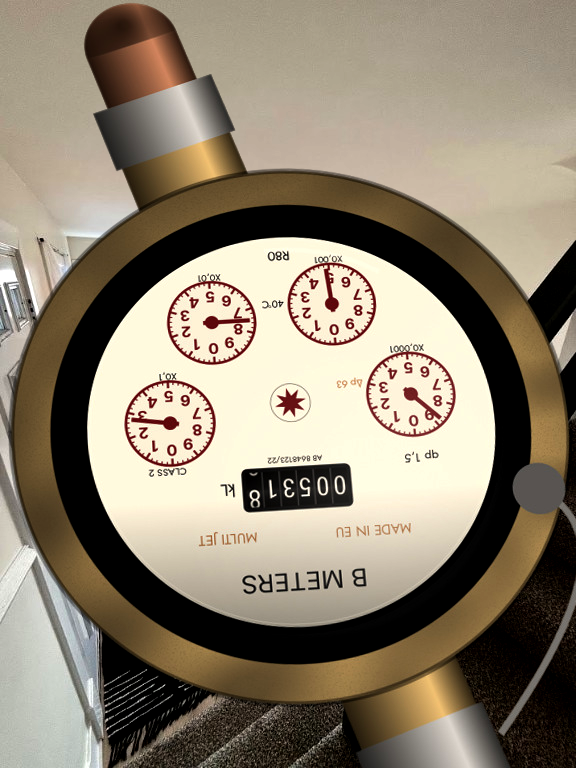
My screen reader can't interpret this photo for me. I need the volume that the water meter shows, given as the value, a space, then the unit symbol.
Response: 5318.2748 kL
